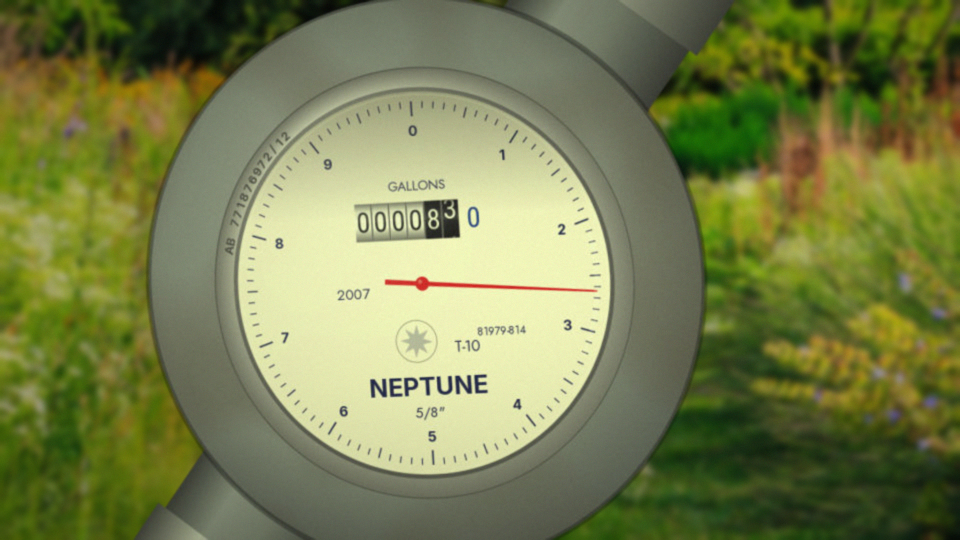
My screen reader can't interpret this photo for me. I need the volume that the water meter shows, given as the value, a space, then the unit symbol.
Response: 832.6 gal
